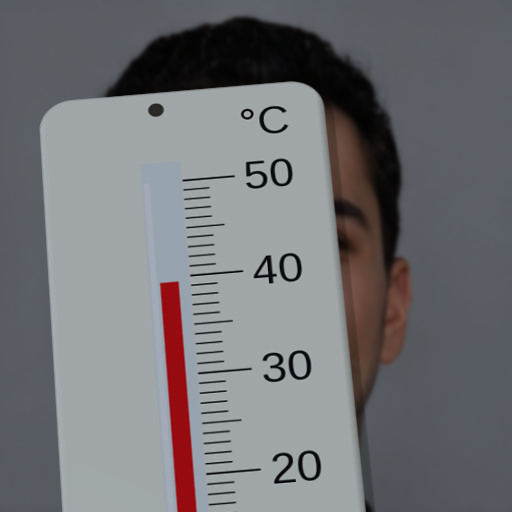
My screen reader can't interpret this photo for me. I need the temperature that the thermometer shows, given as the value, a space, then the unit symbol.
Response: 39.5 °C
